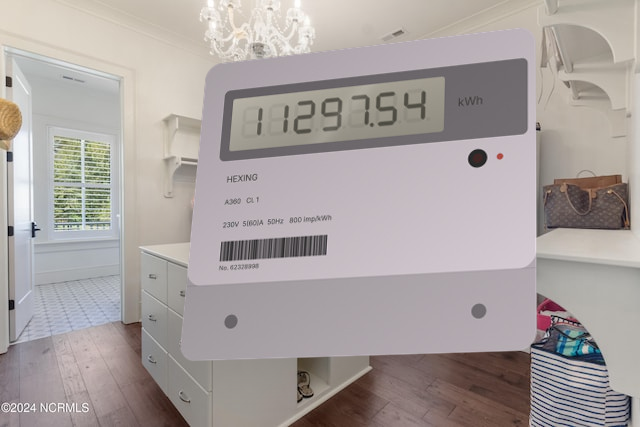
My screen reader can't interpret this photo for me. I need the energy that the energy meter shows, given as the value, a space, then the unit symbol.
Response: 11297.54 kWh
